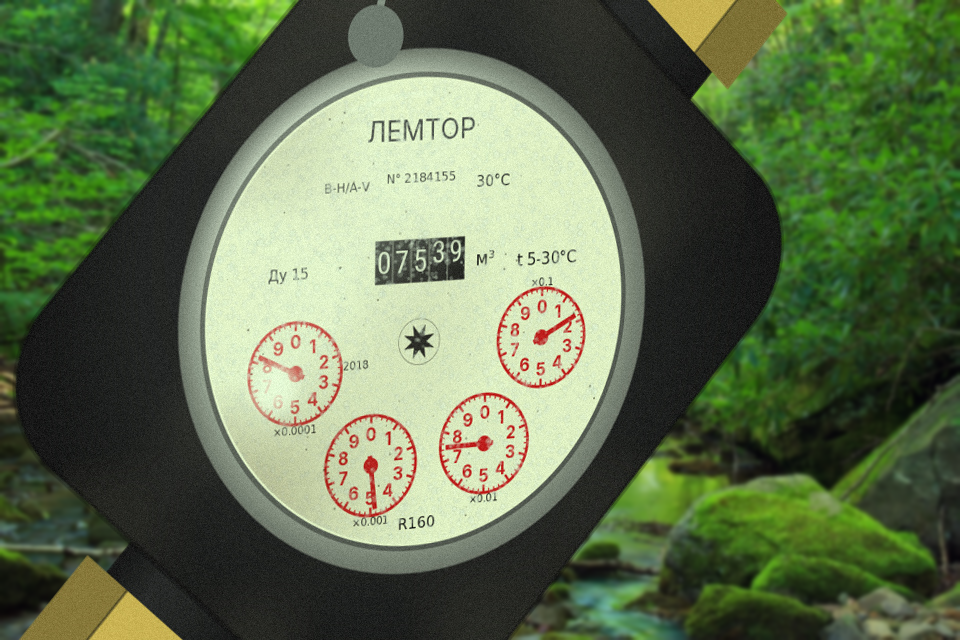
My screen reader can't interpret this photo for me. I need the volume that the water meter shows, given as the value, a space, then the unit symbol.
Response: 7539.1748 m³
